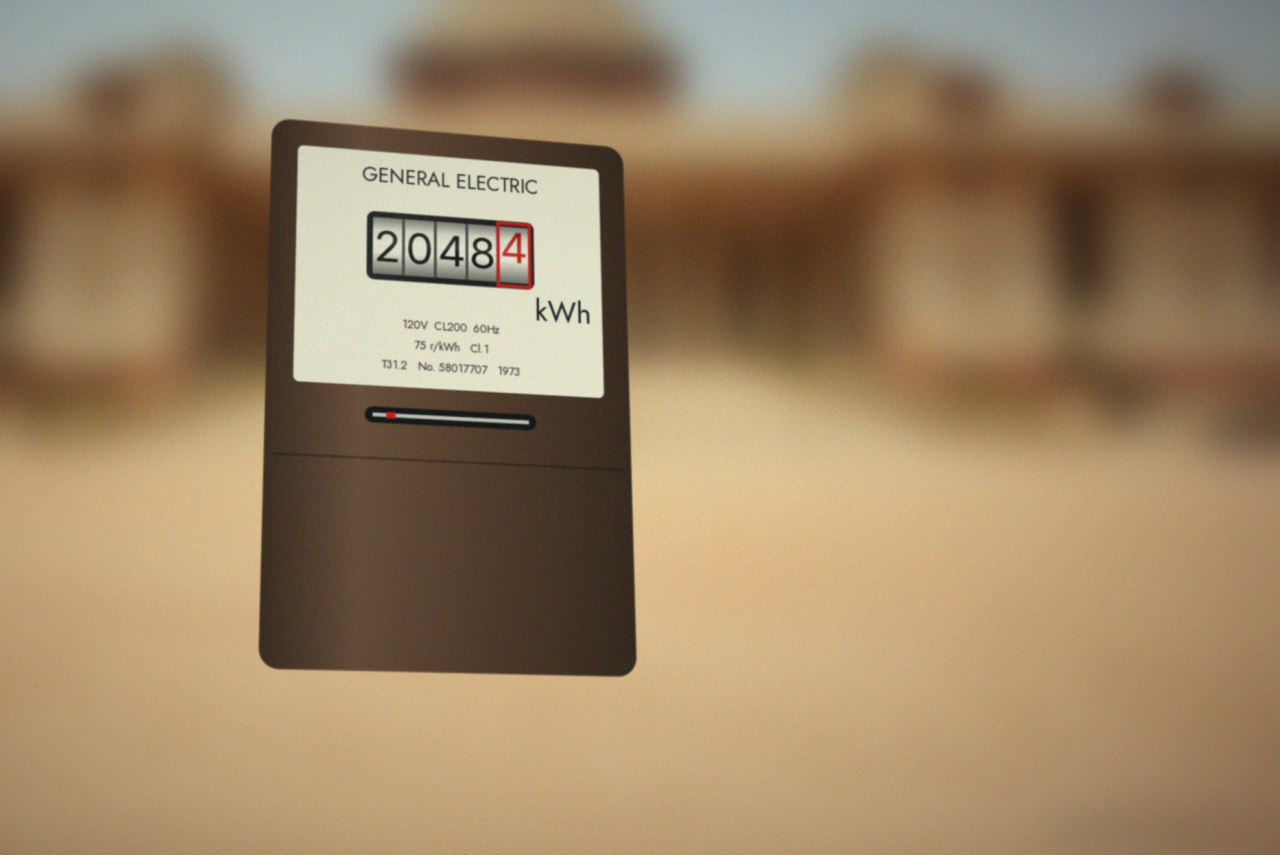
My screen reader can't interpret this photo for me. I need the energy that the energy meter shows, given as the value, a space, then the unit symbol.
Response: 2048.4 kWh
